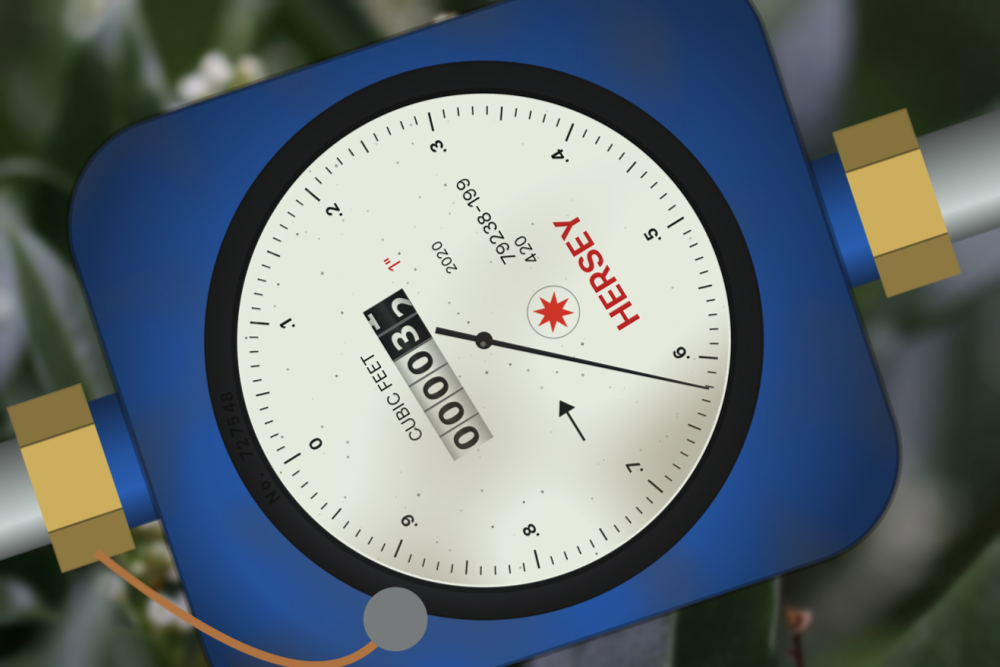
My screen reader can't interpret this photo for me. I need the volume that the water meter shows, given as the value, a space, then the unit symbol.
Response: 31.62 ft³
